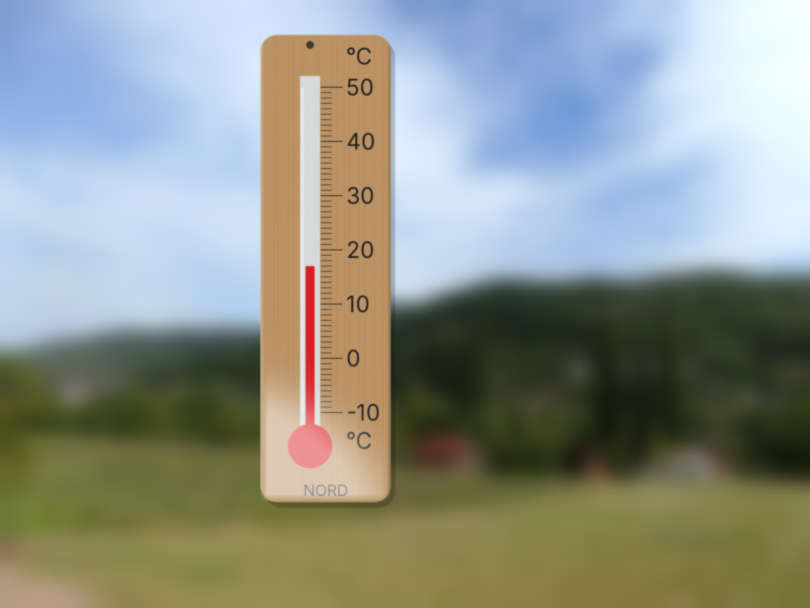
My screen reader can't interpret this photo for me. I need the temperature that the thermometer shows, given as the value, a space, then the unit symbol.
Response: 17 °C
